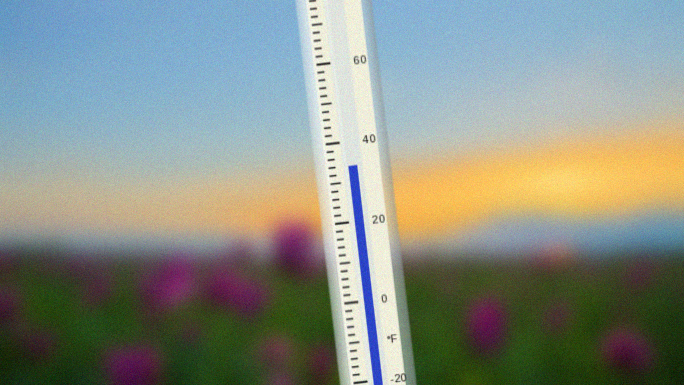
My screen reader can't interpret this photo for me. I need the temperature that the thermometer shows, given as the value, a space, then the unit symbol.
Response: 34 °F
